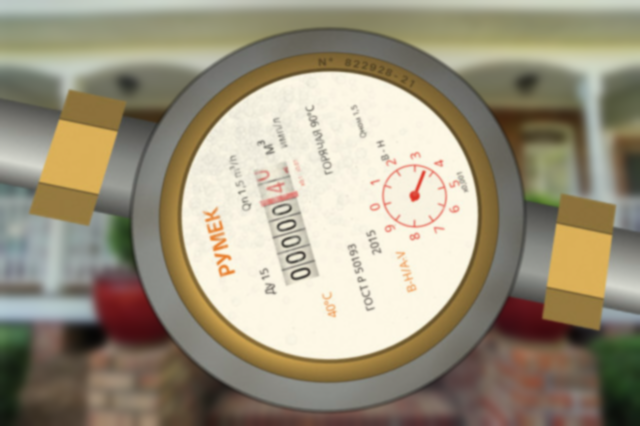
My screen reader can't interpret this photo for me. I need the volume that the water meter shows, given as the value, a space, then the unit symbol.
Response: 0.403 m³
